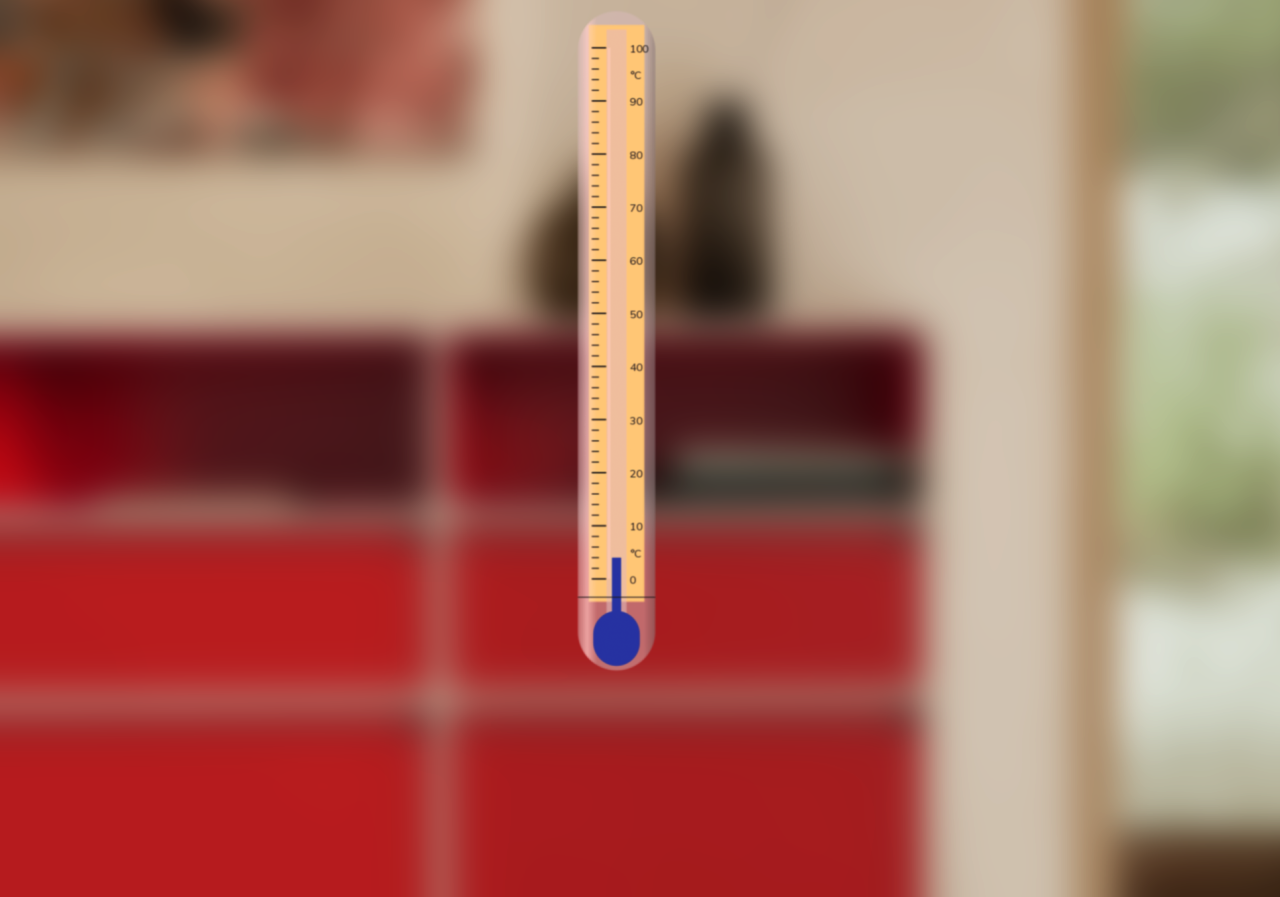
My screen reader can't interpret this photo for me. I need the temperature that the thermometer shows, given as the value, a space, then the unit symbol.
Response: 4 °C
